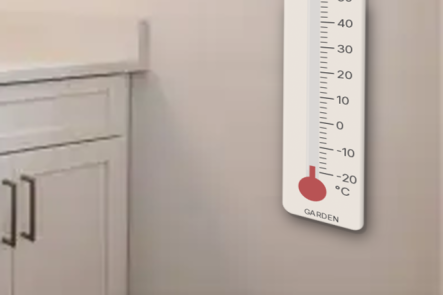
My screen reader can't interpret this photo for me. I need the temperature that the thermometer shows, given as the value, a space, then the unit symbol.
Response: -18 °C
